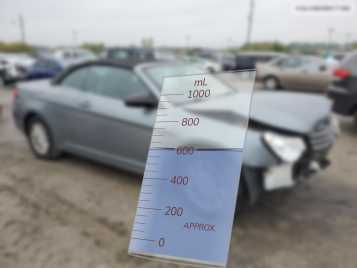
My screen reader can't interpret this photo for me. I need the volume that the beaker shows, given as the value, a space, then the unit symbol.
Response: 600 mL
